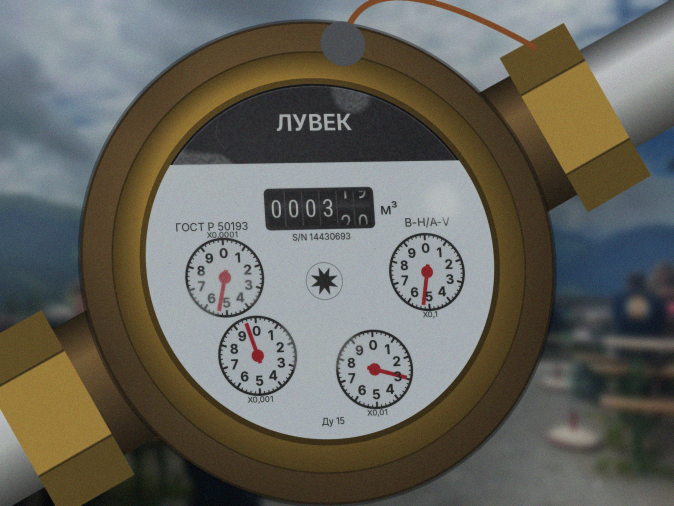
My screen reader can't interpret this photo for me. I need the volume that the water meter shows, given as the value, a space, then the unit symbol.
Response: 319.5295 m³
